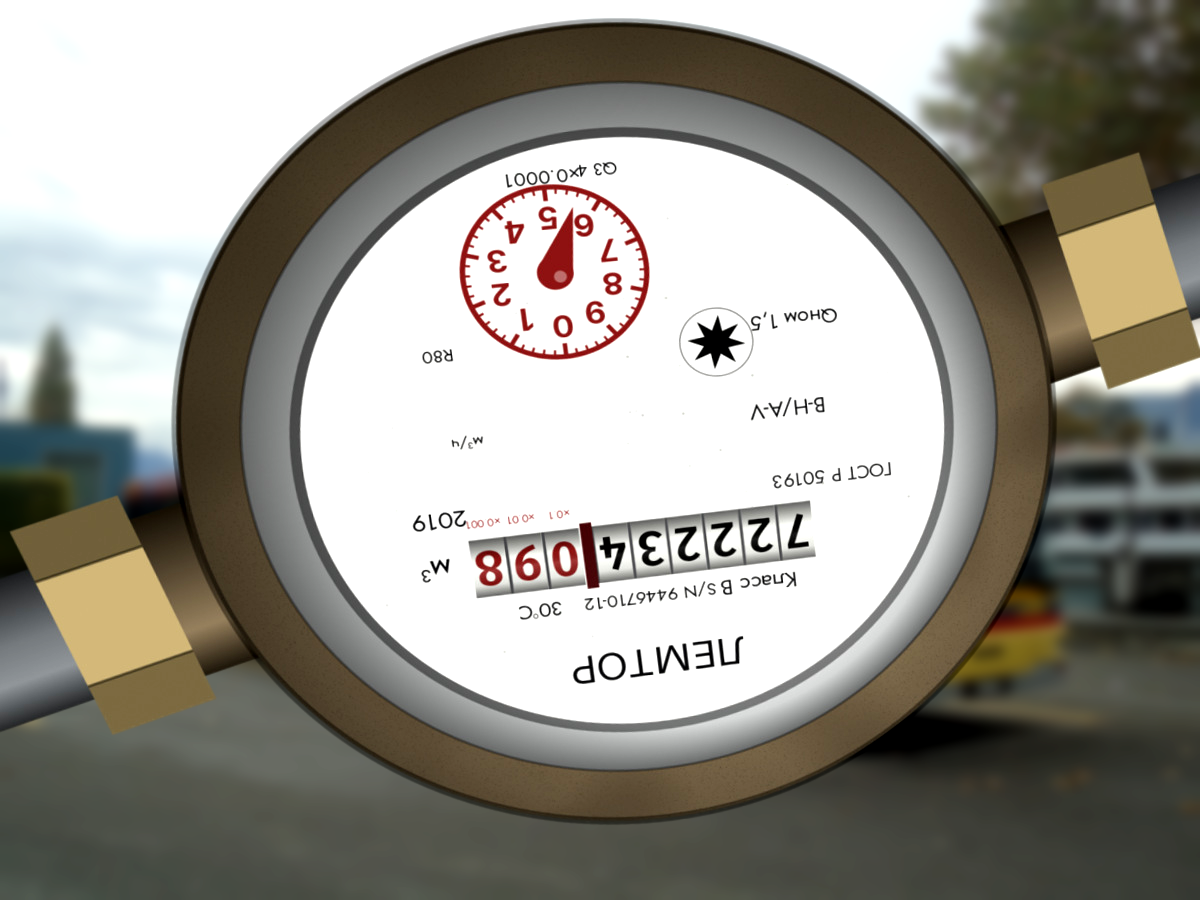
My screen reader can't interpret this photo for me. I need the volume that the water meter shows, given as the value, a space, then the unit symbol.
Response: 722234.0985 m³
